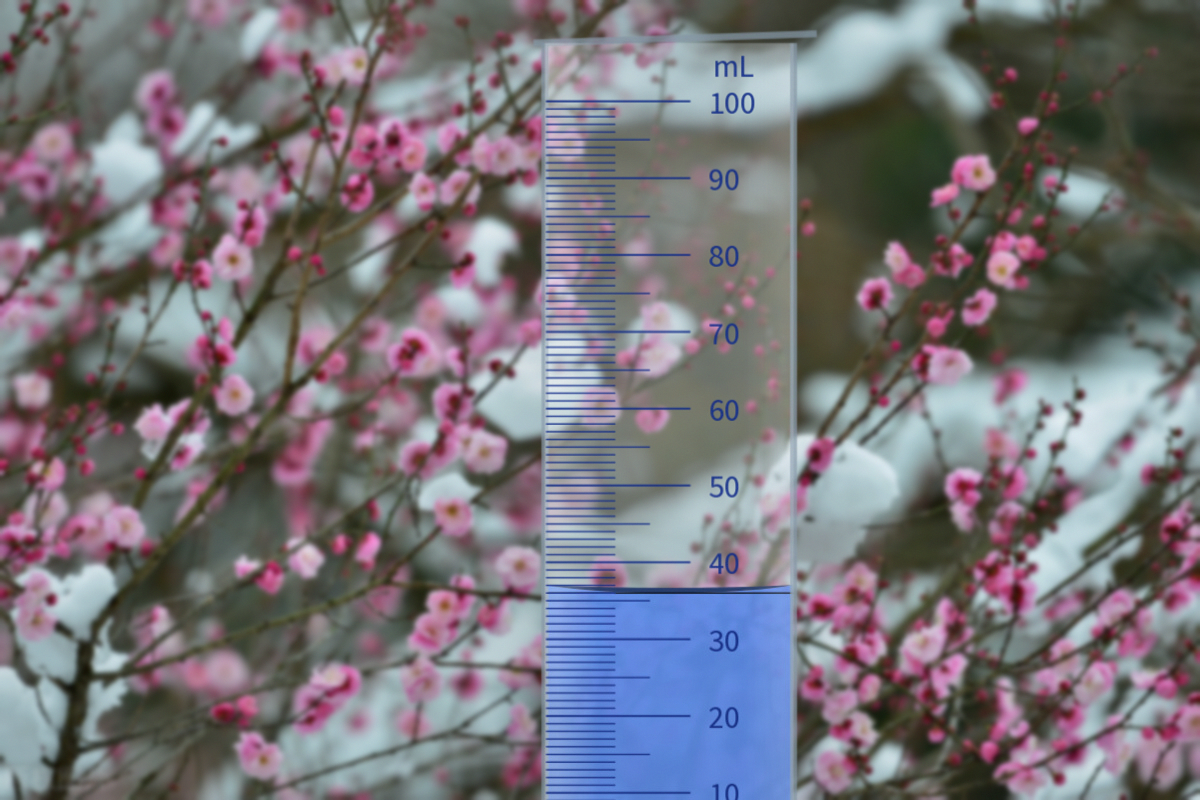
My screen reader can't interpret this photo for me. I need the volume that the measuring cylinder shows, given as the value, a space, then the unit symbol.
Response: 36 mL
